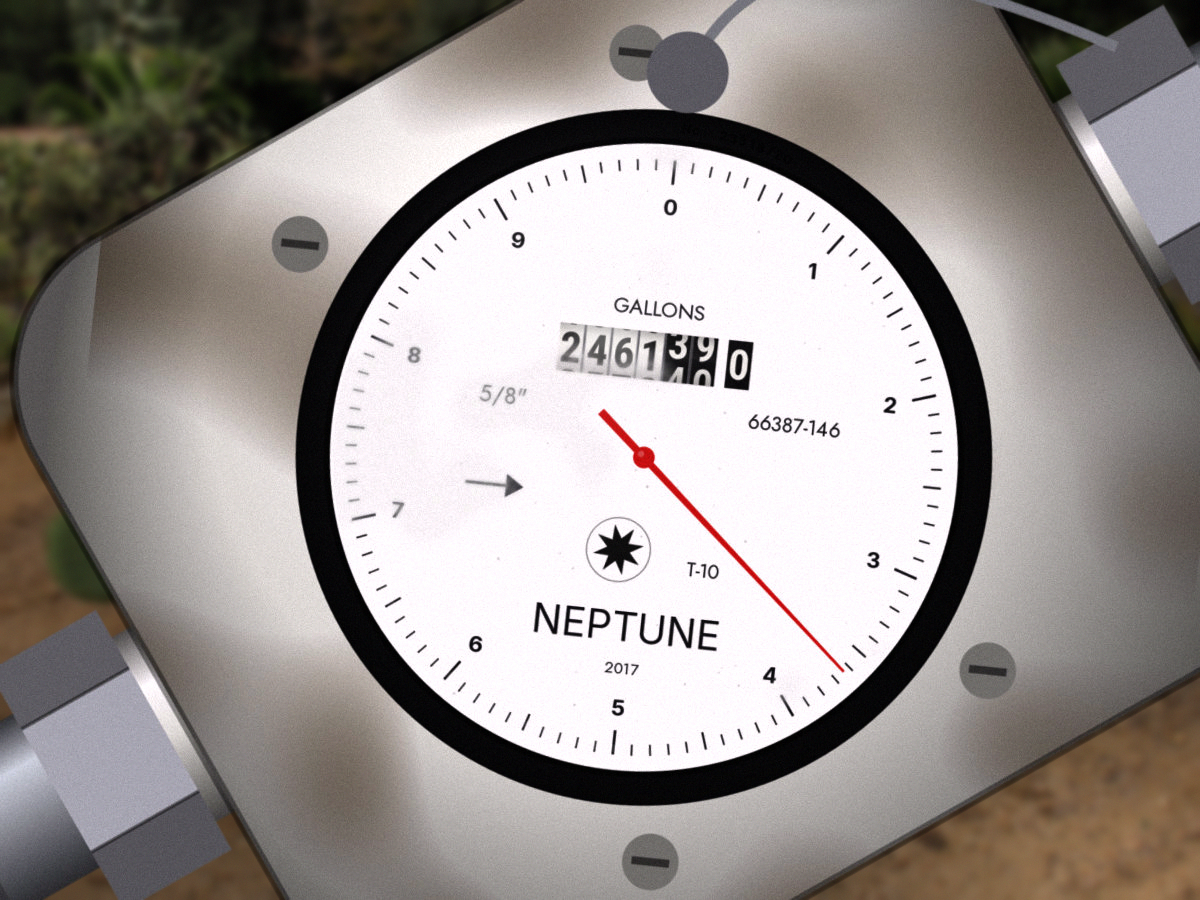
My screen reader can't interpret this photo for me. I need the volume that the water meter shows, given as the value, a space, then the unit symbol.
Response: 2461393.6 gal
